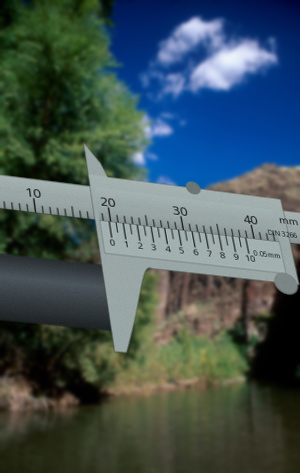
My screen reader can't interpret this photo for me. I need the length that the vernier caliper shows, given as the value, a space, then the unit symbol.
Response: 19.8 mm
